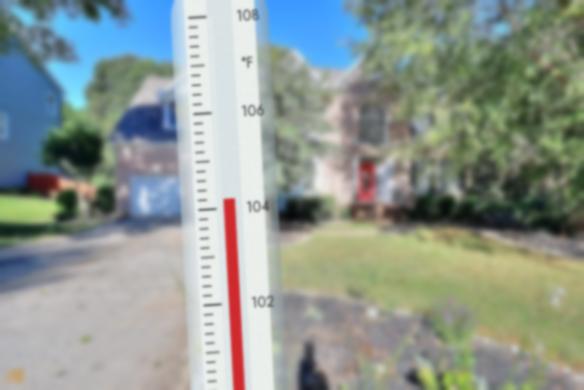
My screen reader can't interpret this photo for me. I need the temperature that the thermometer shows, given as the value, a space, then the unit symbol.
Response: 104.2 °F
